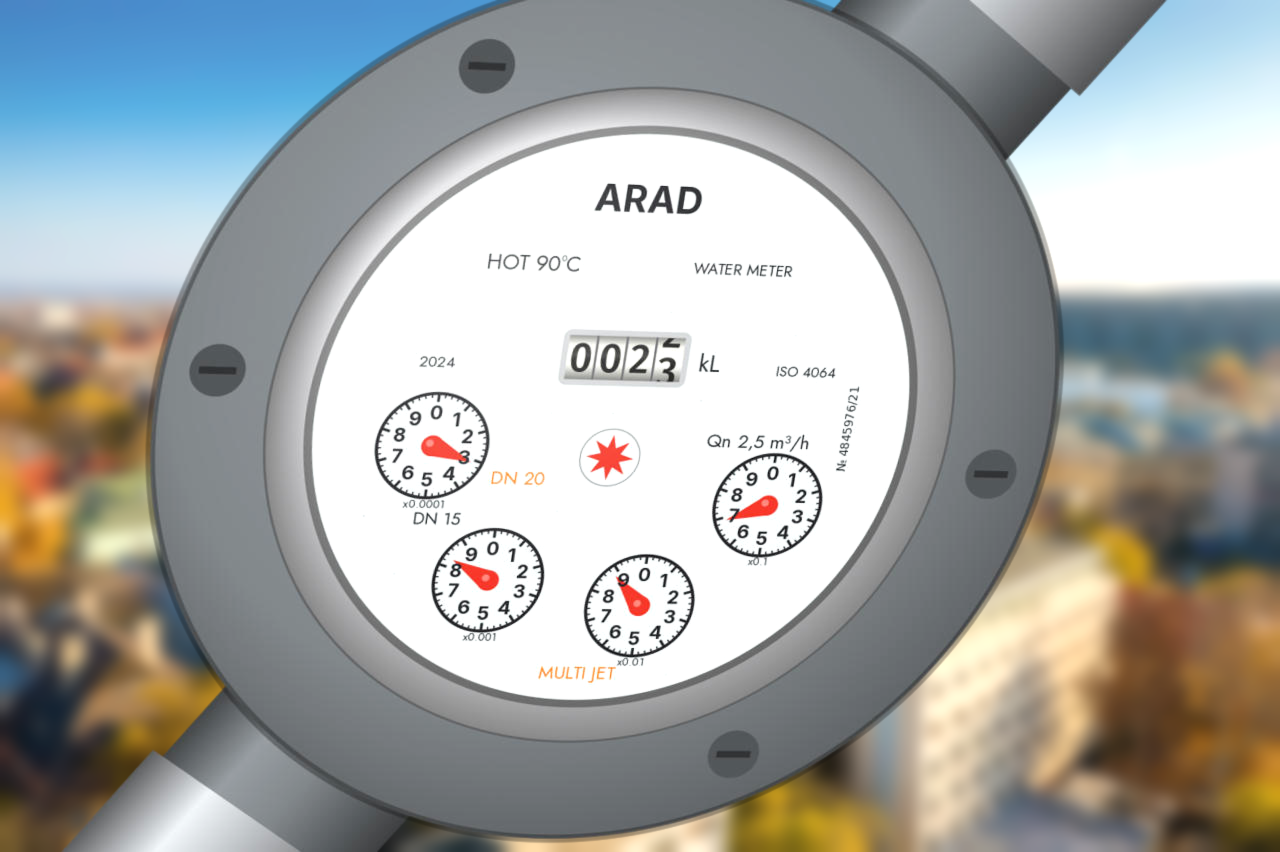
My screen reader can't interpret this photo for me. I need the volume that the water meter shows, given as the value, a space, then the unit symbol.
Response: 22.6883 kL
